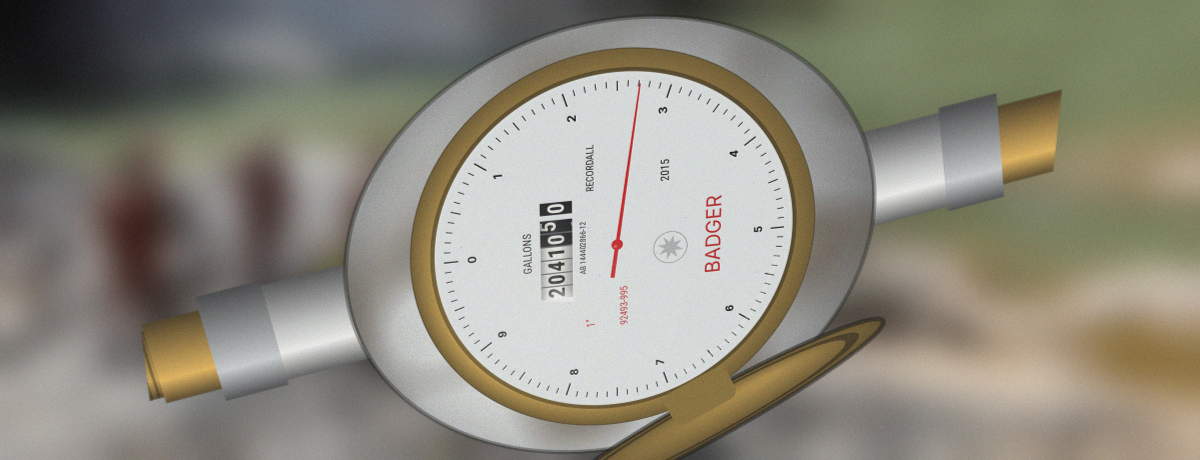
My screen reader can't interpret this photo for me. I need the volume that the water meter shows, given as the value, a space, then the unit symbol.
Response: 2041052.7 gal
